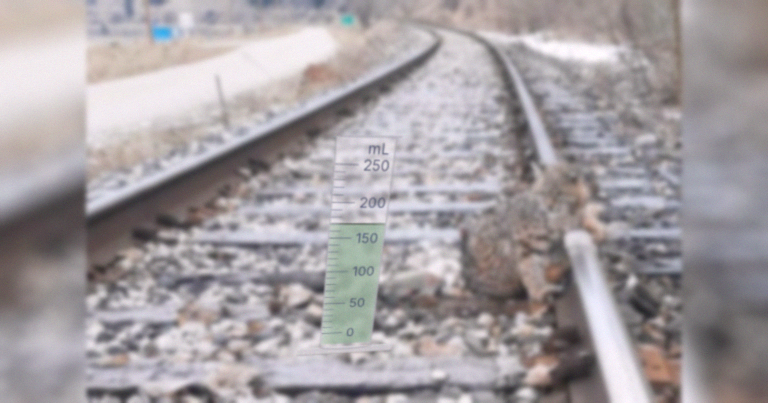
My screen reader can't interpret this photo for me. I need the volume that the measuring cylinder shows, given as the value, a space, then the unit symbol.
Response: 170 mL
